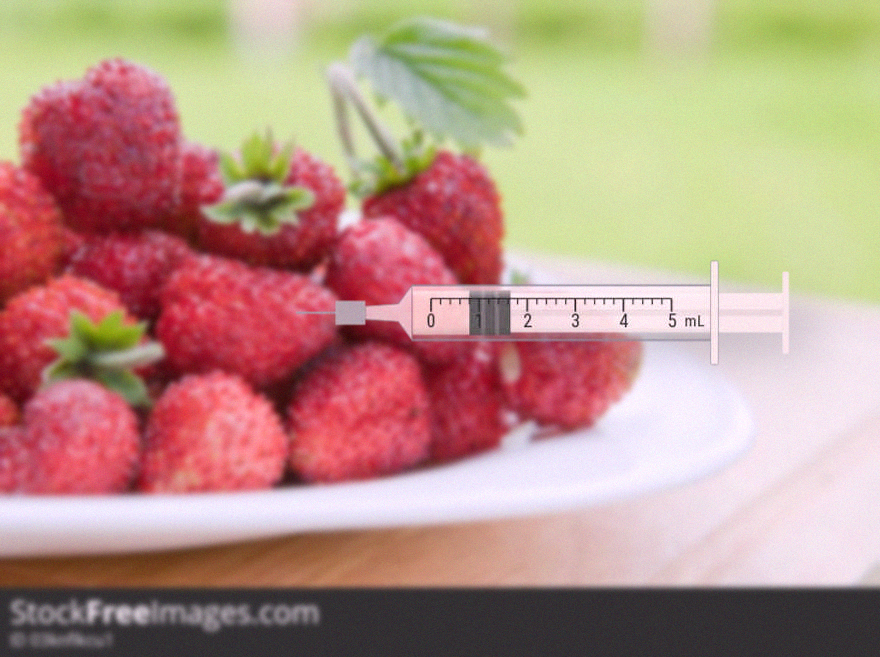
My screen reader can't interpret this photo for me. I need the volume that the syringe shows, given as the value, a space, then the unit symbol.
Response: 0.8 mL
